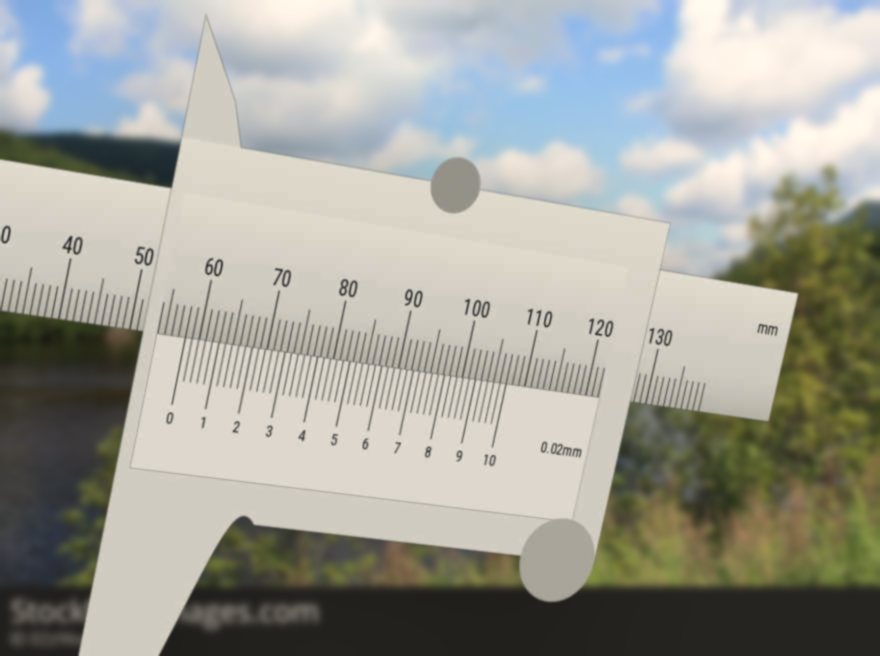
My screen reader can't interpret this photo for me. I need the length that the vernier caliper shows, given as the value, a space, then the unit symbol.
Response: 58.0 mm
